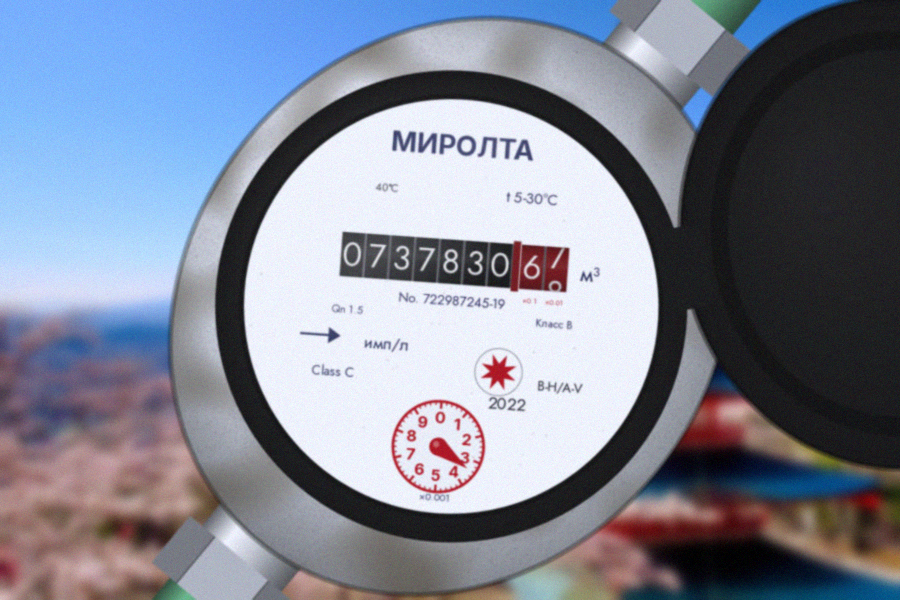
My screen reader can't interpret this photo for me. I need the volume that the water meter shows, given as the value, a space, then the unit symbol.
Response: 737830.673 m³
